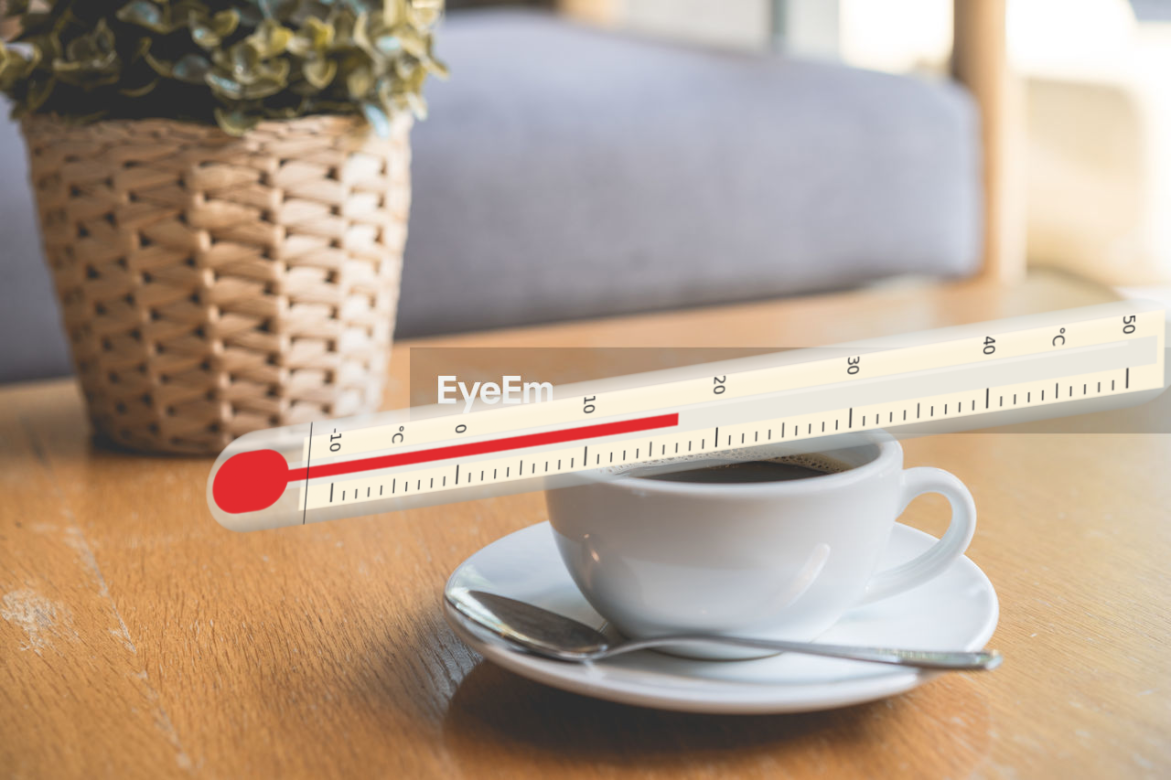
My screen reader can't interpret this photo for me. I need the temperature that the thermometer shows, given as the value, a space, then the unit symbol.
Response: 17 °C
